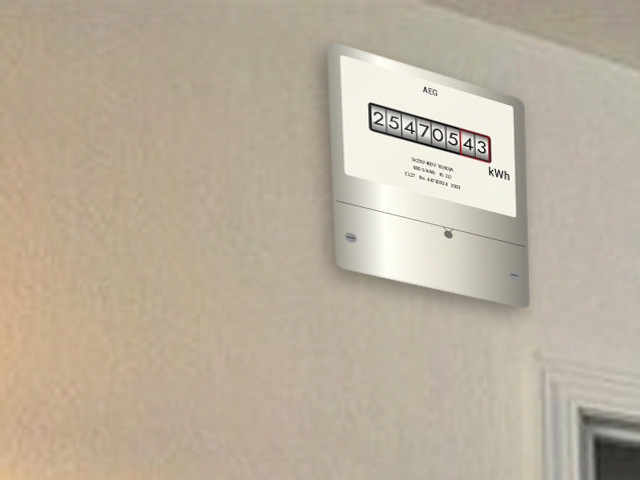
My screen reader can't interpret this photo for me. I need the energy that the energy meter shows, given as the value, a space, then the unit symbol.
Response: 254705.43 kWh
